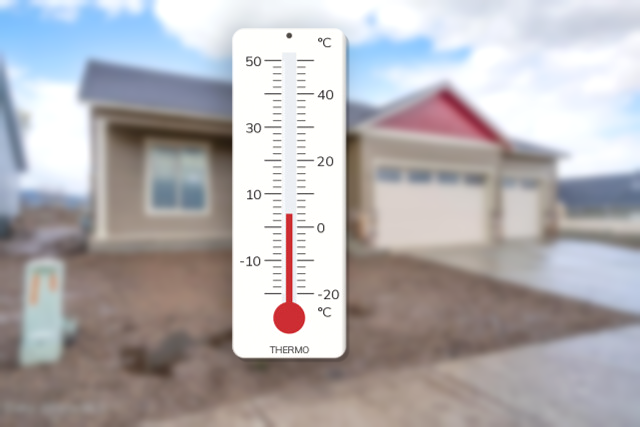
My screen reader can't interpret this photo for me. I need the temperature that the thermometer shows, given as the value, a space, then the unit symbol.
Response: 4 °C
